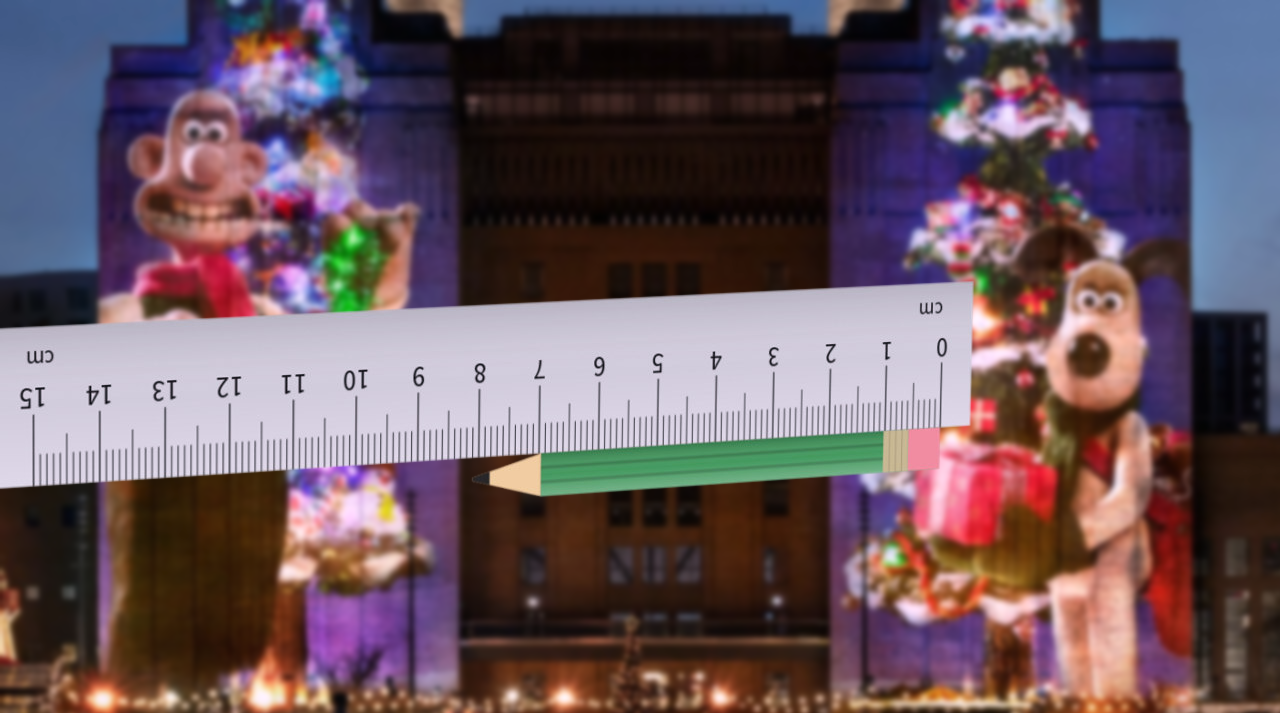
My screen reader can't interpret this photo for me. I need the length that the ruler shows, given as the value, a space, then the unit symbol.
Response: 8.1 cm
